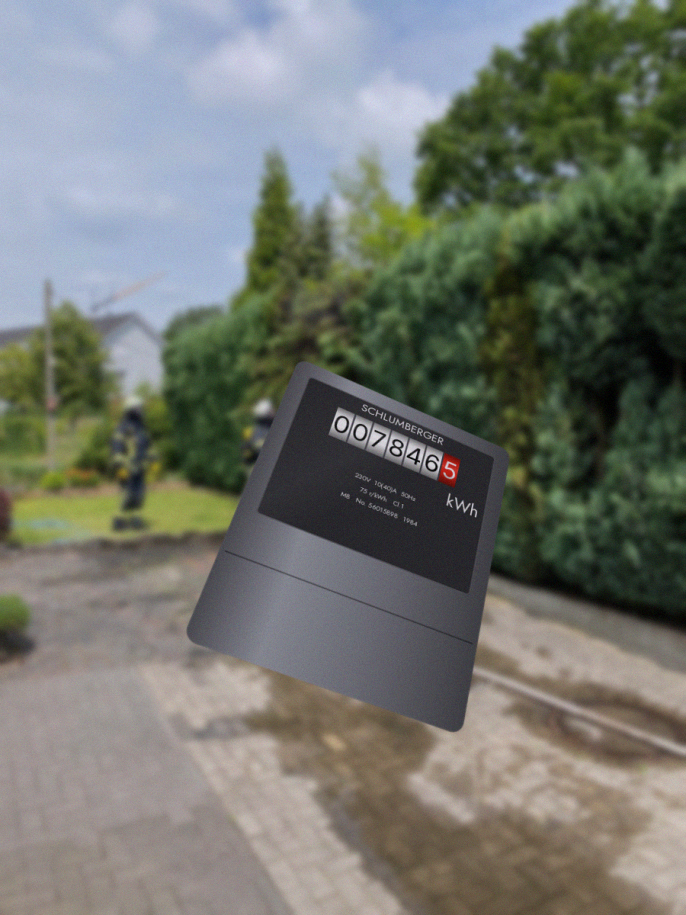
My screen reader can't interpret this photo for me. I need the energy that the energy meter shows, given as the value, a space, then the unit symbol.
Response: 7846.5 kWh
